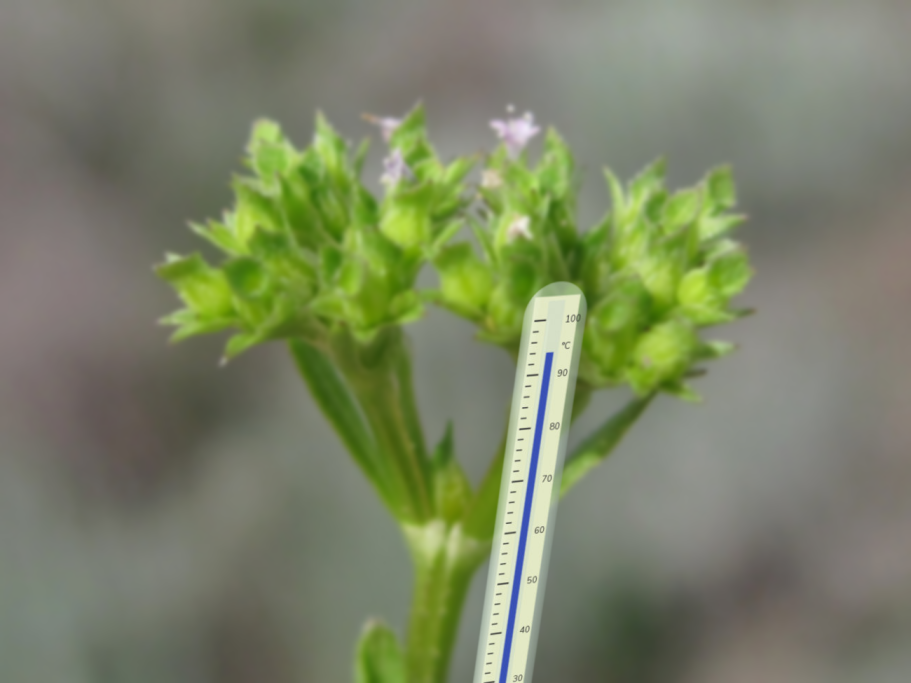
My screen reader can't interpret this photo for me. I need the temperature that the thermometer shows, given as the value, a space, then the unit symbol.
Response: 94 °C
